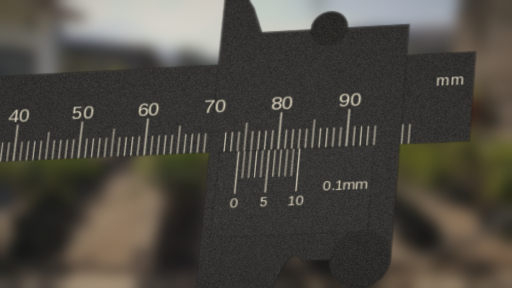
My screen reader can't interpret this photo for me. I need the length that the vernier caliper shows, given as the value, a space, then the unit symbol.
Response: 74.2 mm
